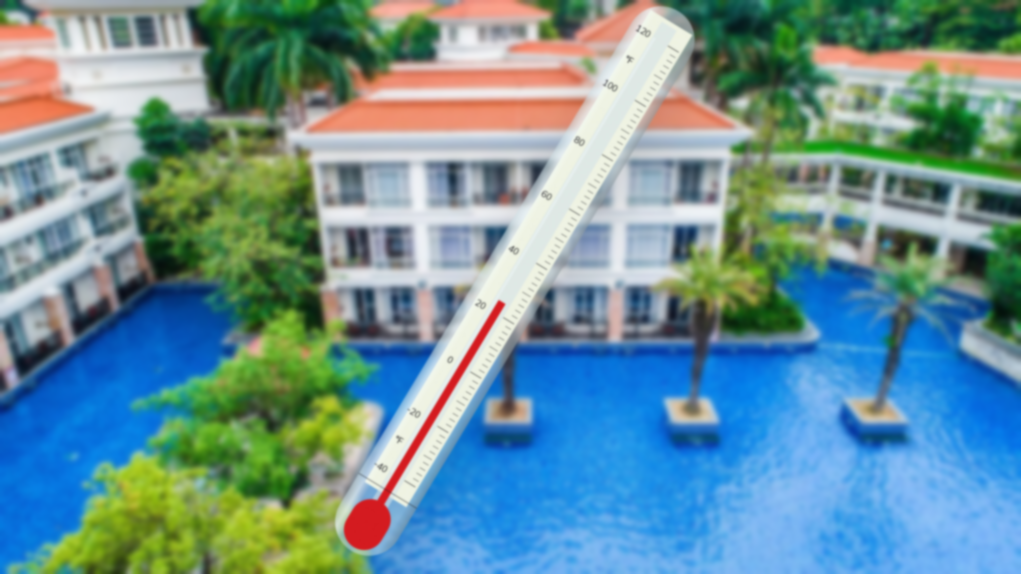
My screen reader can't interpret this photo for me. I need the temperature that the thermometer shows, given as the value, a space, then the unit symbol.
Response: 24 °F
